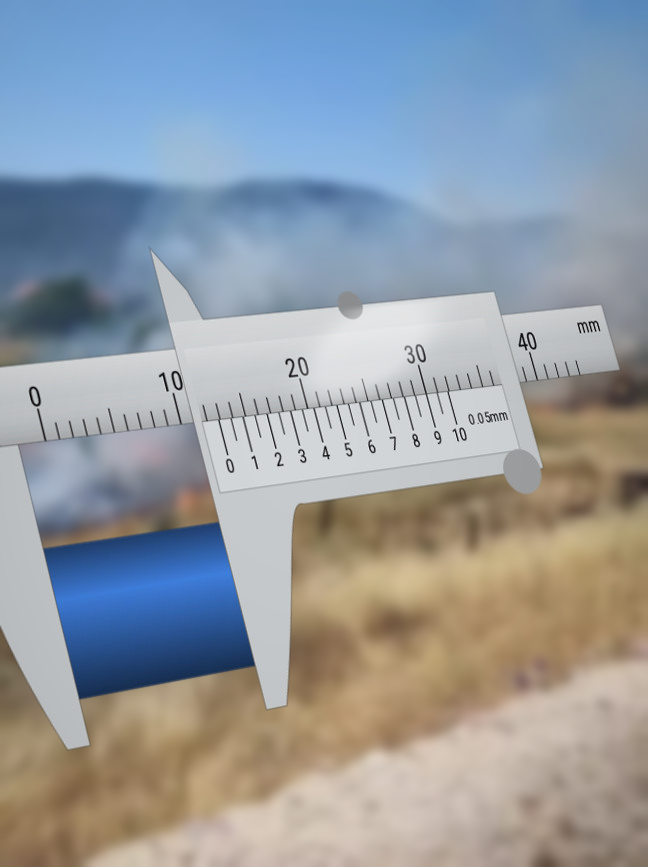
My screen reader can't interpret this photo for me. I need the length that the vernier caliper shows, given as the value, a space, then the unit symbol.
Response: 12.9 mm
